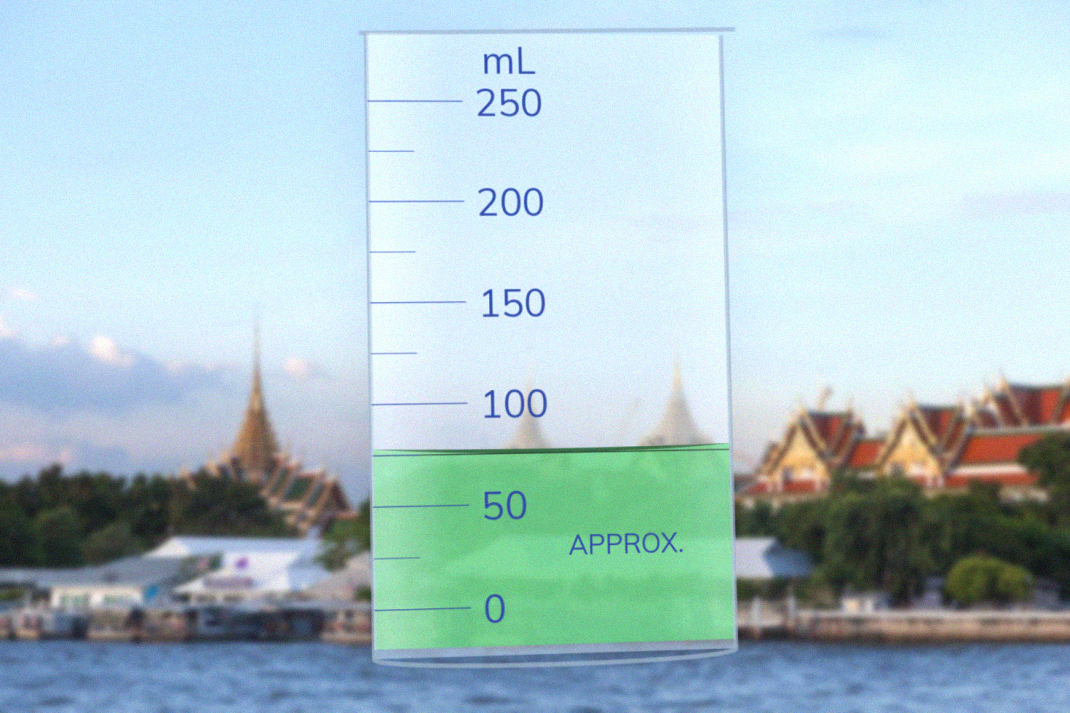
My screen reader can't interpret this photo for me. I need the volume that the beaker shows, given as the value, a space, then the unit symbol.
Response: 75 mL
